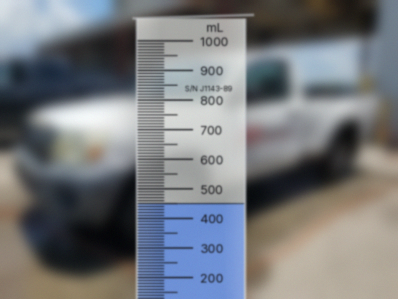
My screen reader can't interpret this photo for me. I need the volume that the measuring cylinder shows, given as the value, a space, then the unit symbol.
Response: 450 mL
